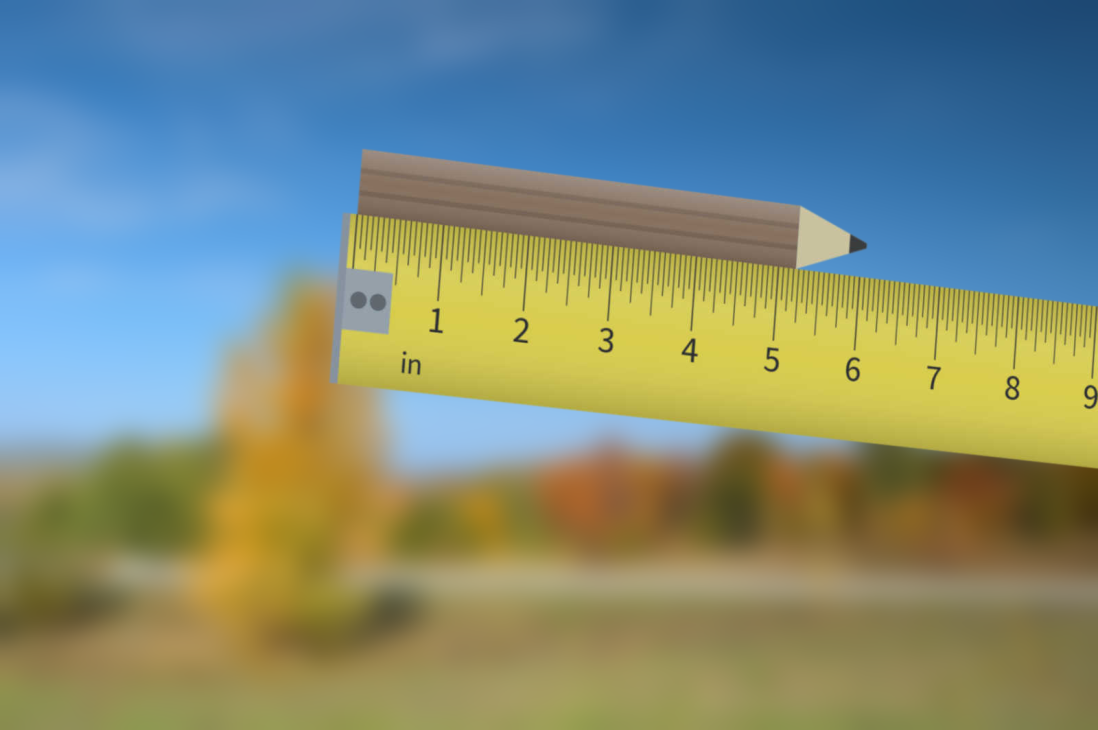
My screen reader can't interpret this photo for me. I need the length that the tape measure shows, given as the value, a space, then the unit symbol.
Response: 6.0625 in
